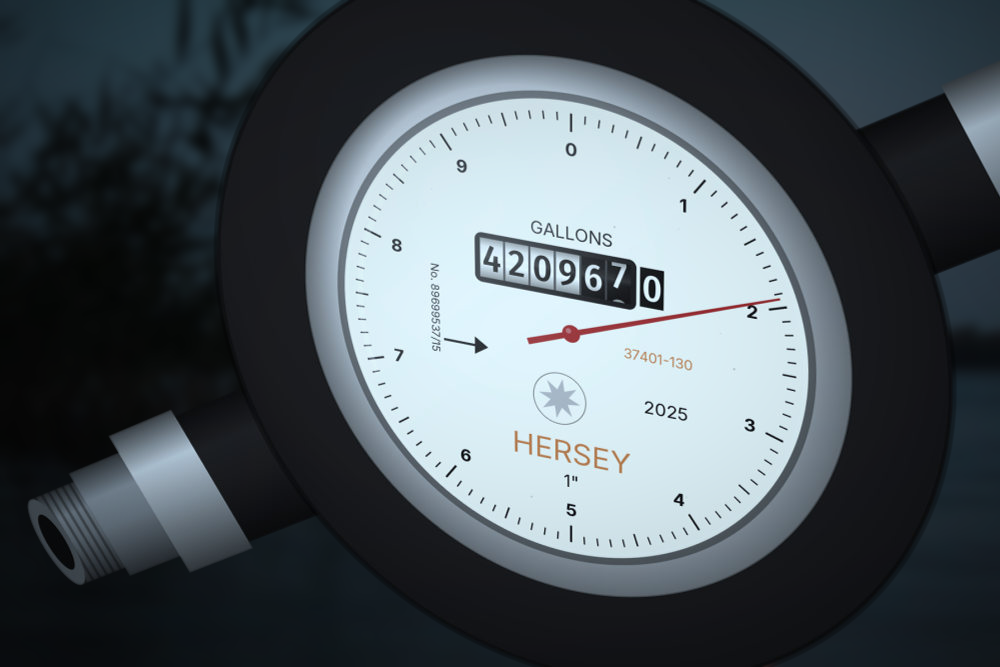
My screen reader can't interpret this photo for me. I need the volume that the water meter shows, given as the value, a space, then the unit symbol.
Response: 4209671.9 gal
